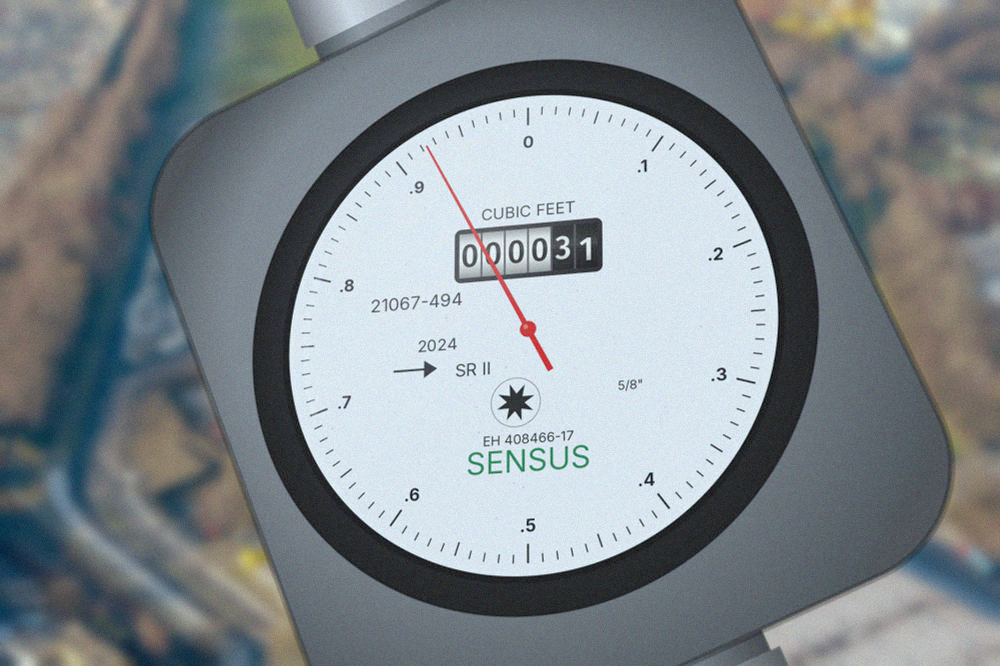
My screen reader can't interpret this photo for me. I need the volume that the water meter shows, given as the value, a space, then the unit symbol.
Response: 30.92 ft³
